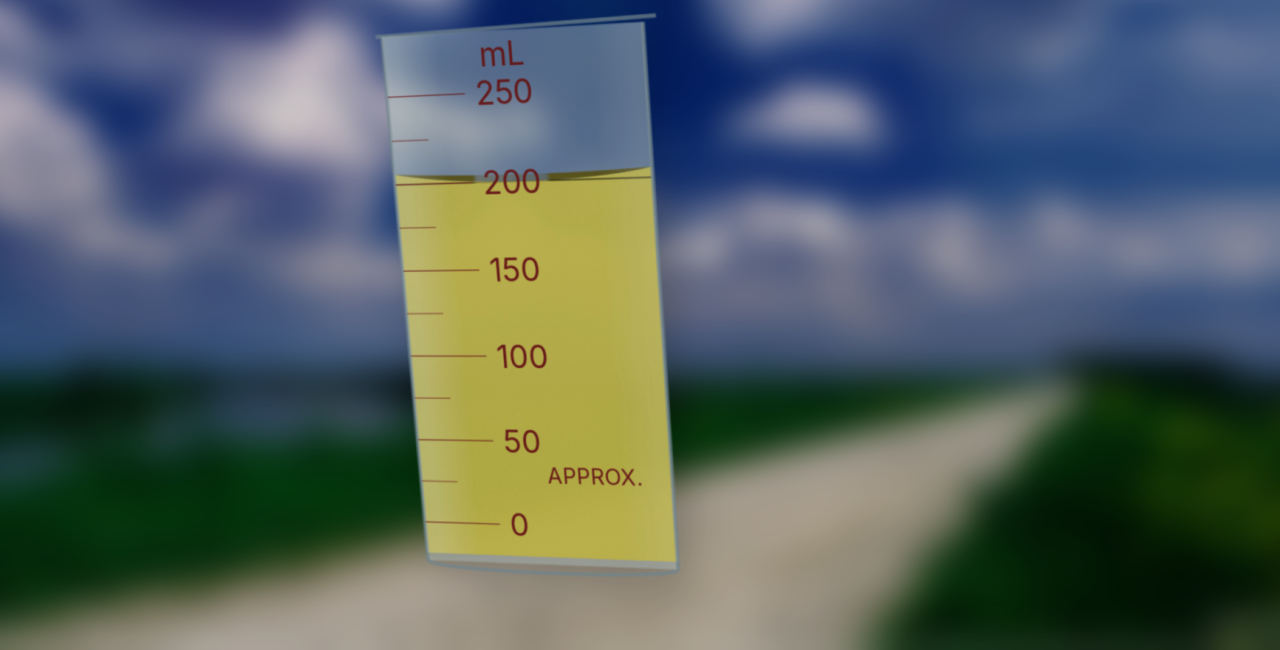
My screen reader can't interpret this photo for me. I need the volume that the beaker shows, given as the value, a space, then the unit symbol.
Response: 200 mL
